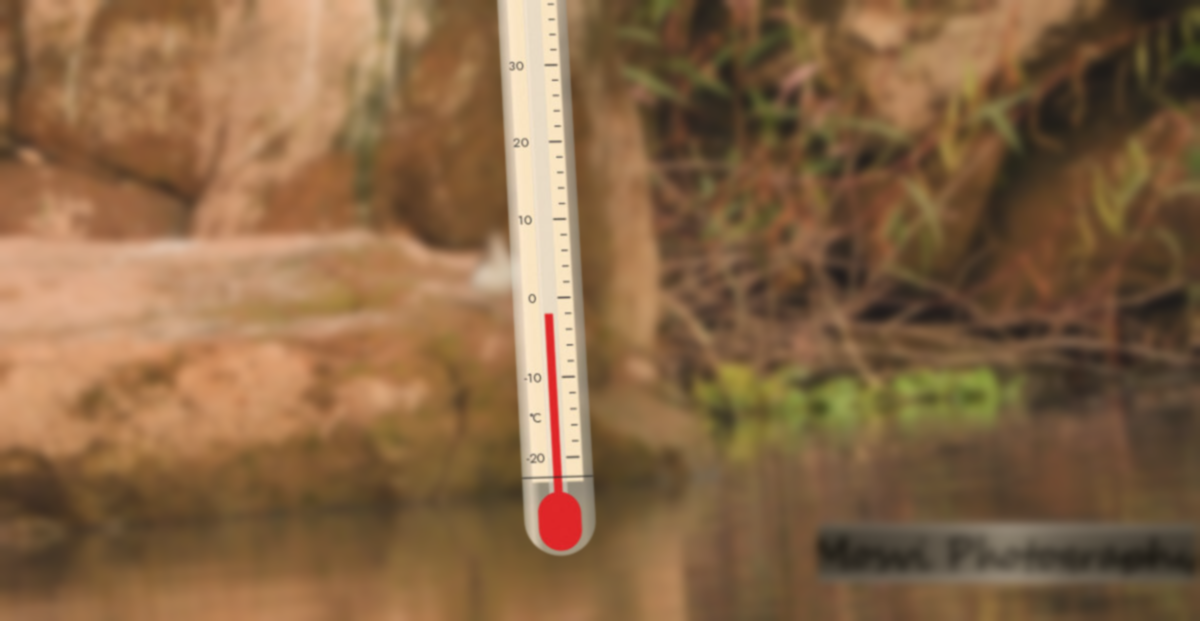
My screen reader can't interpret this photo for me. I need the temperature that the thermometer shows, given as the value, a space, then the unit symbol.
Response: -2 °C
